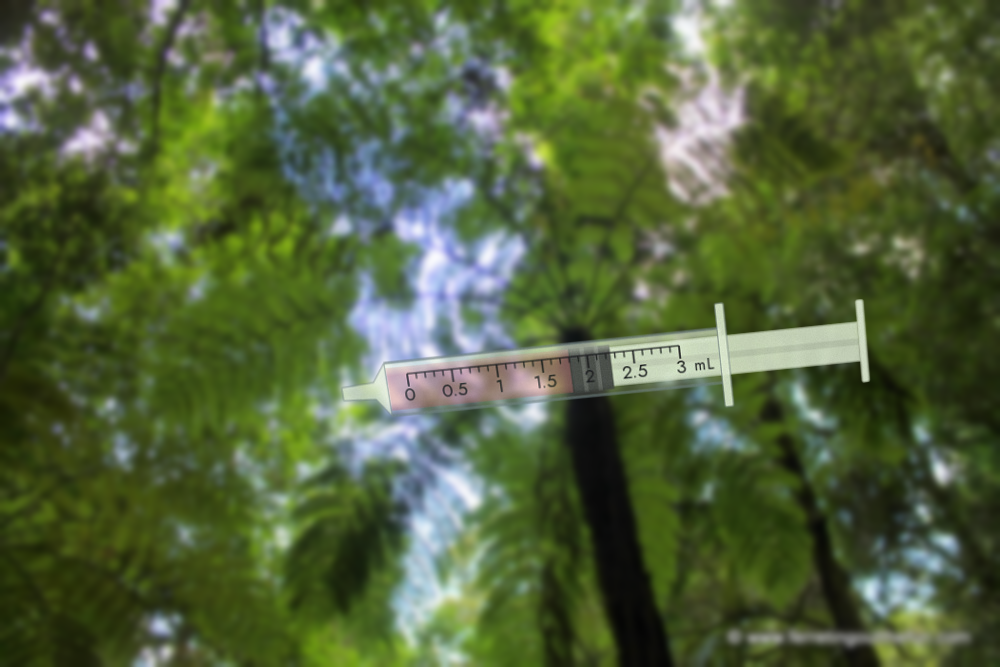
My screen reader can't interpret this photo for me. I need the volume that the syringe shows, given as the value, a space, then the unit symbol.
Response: 1.8 mL
